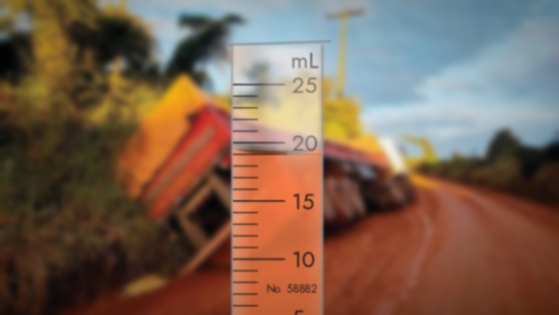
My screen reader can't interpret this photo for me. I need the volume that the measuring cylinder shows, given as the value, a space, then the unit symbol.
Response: 19 mL
